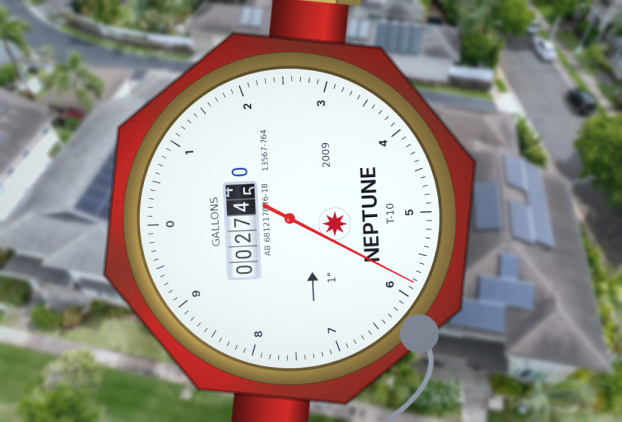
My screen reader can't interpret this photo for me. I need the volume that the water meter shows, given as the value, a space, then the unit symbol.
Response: 27445.8 gal
